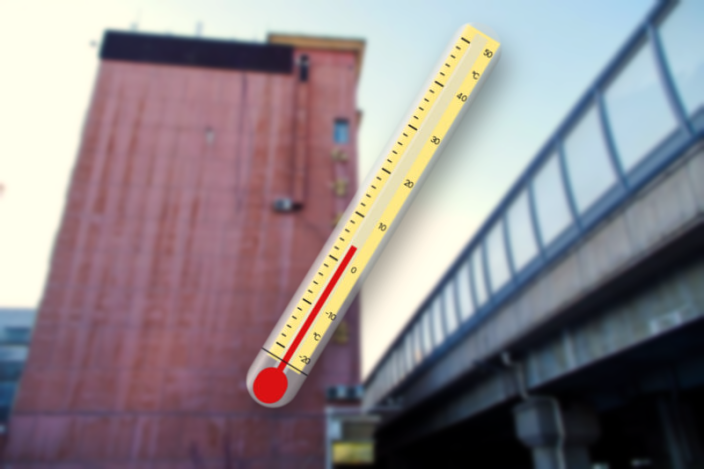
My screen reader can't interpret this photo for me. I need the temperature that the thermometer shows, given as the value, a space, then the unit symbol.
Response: 4 °C
